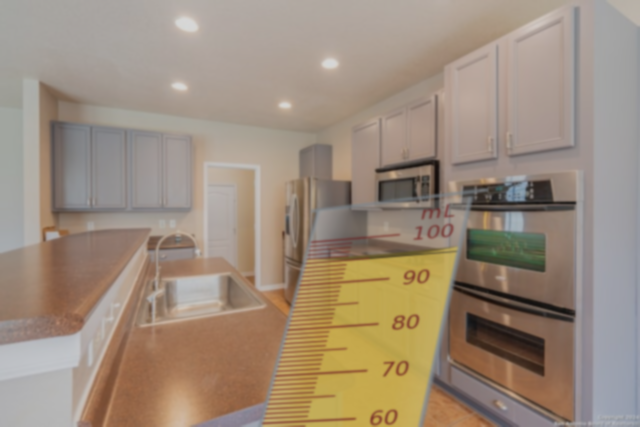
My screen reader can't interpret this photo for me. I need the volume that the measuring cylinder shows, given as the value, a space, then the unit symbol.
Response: 95 mL
